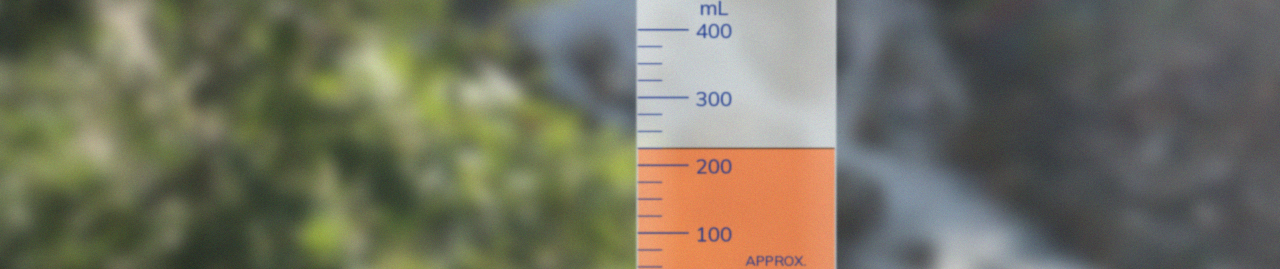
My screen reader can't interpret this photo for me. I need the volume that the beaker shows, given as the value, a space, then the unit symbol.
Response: 225 mL
